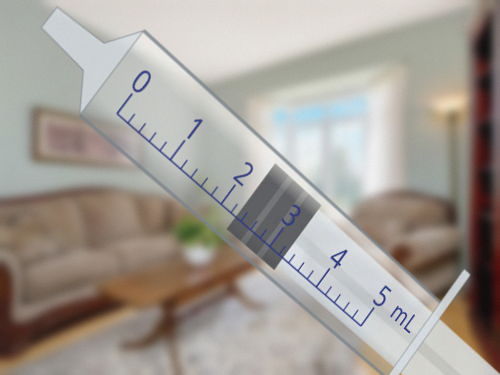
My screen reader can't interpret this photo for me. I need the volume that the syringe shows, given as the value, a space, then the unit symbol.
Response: 2.3 mL
